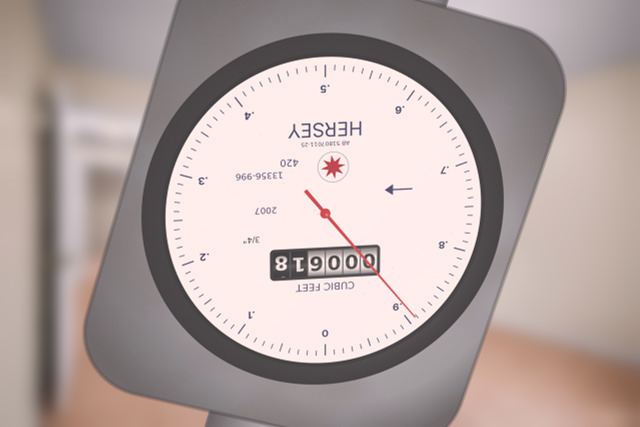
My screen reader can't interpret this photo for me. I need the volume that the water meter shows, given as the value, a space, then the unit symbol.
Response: 617.89 ft³
